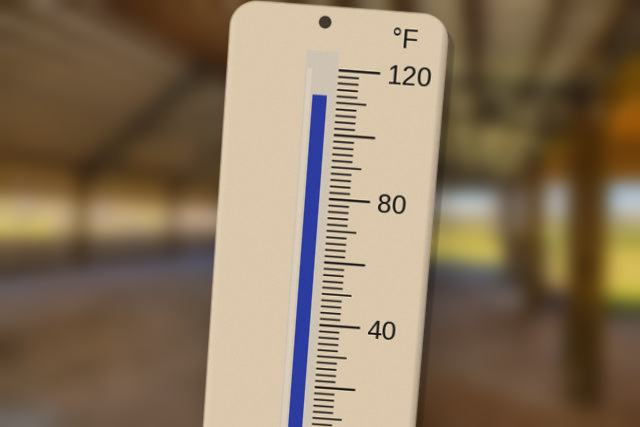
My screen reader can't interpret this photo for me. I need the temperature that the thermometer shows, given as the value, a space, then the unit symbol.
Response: 112 °F
